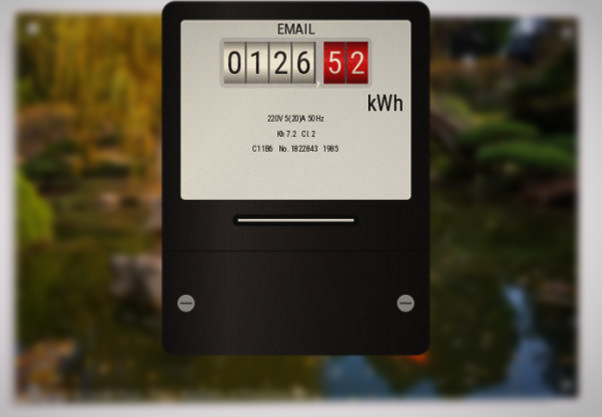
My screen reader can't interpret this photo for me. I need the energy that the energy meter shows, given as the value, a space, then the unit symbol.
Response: 126.52 kWh
